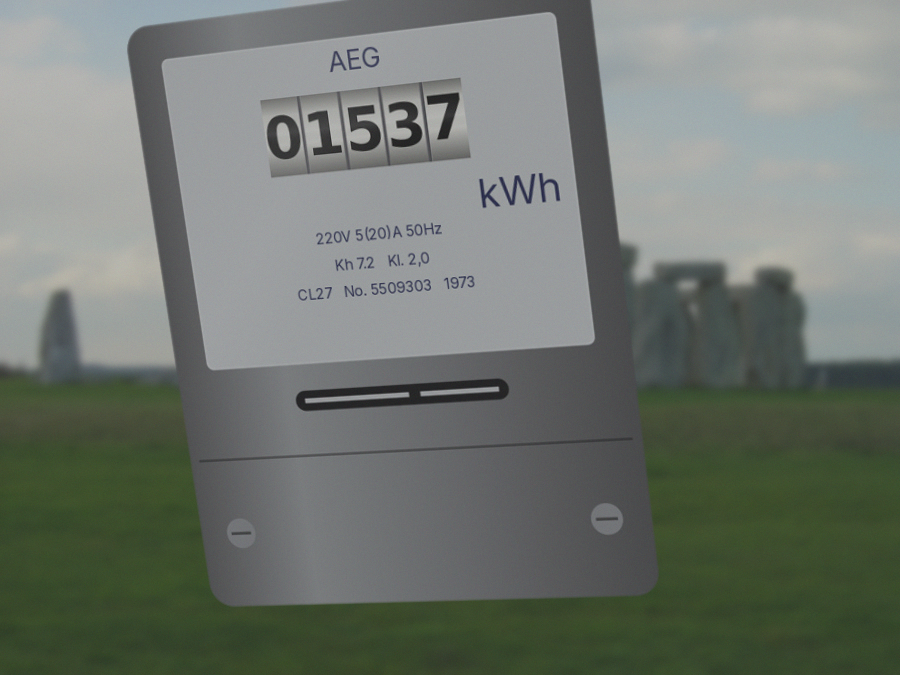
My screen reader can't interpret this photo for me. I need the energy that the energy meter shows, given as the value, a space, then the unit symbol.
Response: 1537 kWh
